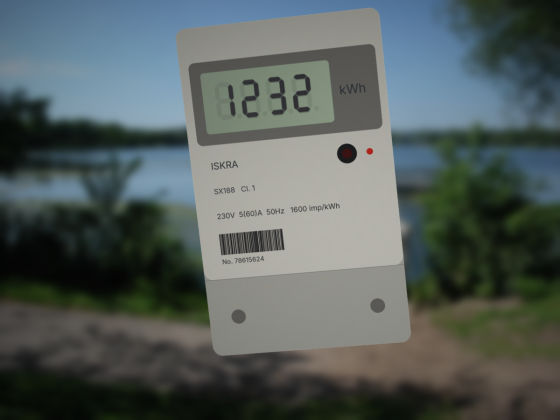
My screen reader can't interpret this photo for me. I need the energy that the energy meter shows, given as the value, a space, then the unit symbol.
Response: 1232 kWh
